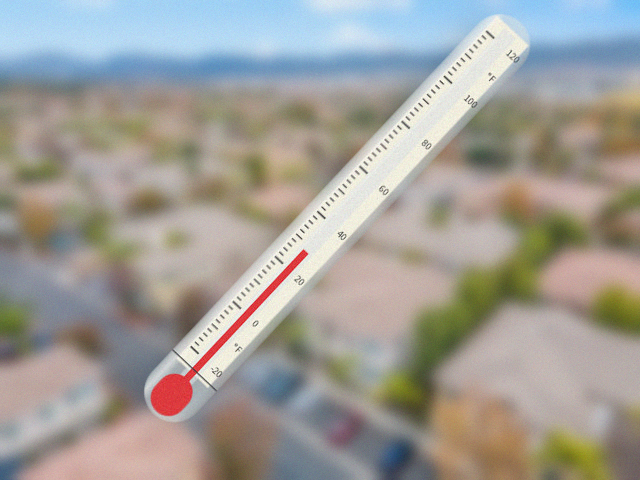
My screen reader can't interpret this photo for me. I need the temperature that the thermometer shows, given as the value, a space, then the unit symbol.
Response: 28 °F
